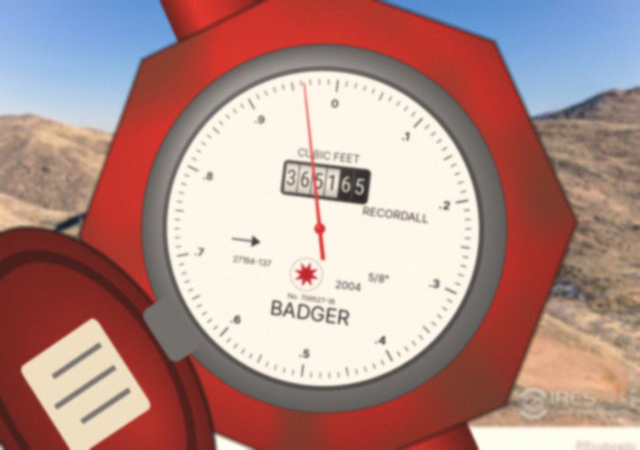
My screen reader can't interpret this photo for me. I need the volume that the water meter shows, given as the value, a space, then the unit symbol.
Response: 365164.96 ft³
